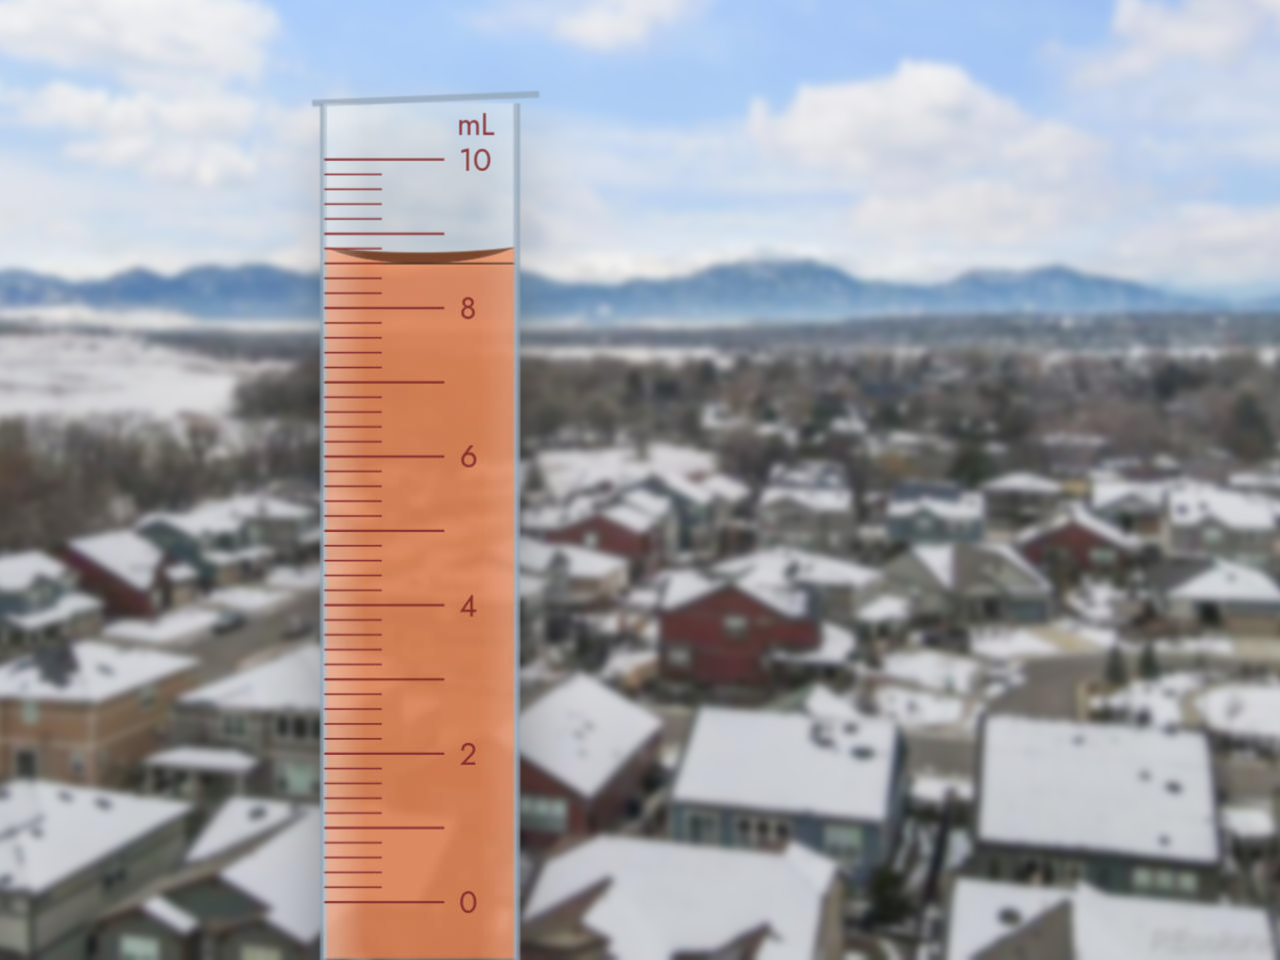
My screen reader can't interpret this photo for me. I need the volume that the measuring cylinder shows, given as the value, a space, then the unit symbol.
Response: 8.6 mL
